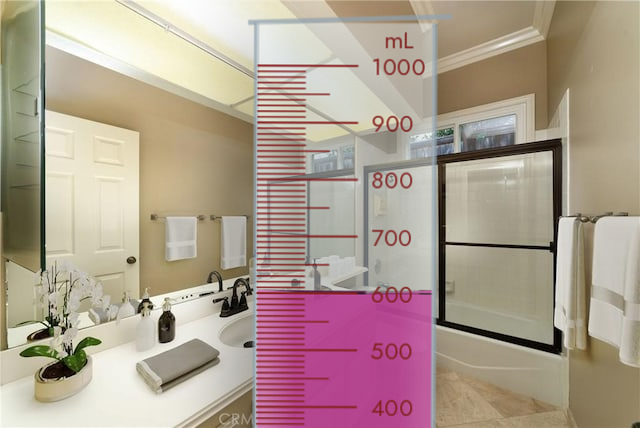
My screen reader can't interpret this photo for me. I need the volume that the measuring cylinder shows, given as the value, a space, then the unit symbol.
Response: 600 mL
